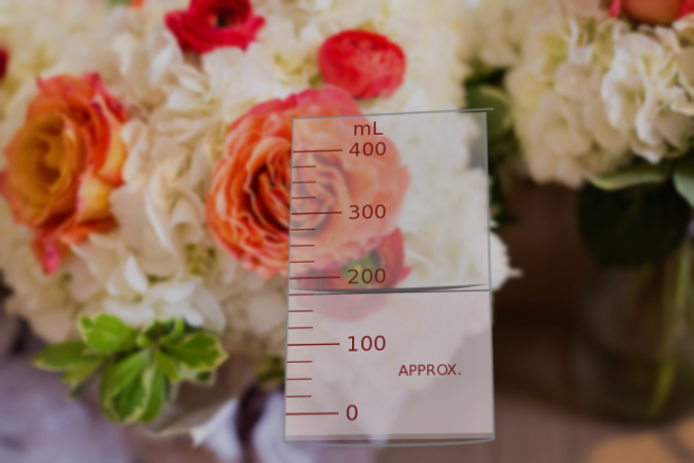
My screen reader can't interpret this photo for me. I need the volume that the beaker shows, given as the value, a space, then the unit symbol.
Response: 175 mL
